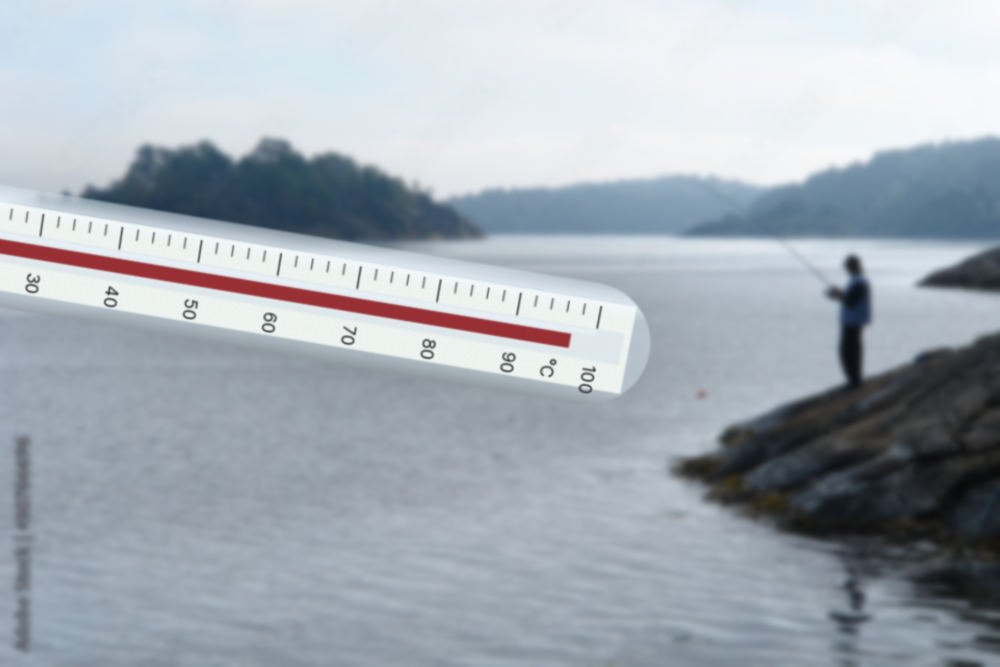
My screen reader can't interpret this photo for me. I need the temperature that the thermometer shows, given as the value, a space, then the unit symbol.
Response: 97 °C
